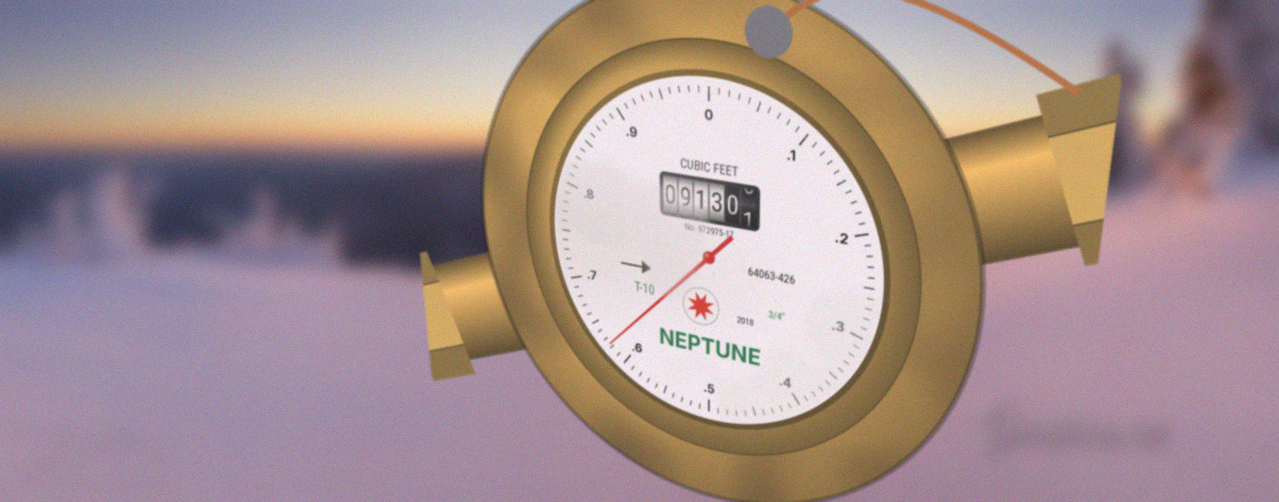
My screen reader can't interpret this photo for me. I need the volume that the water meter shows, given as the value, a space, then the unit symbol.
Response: 91300.62 ft³
